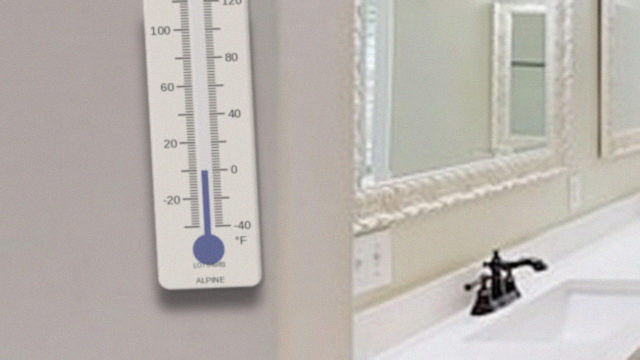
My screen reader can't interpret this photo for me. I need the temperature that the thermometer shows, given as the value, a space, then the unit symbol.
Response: 0 °F
